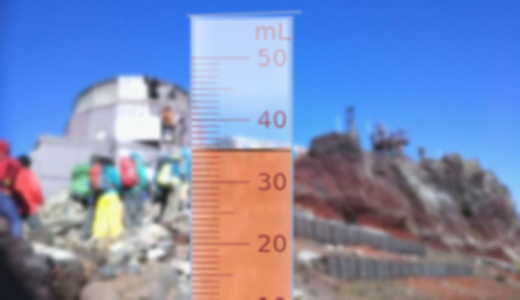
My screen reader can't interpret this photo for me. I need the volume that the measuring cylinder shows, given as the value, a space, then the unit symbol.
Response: 35 mL
